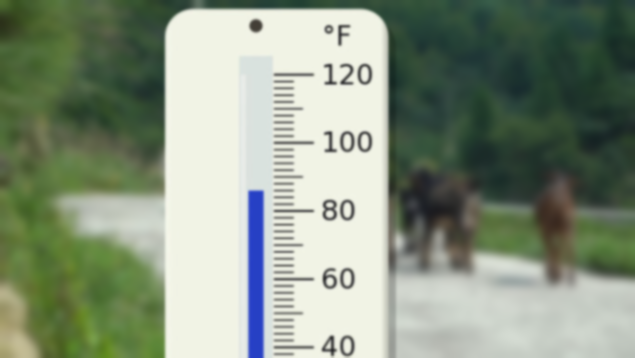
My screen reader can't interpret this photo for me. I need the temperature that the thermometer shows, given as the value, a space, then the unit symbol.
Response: 86 °F
